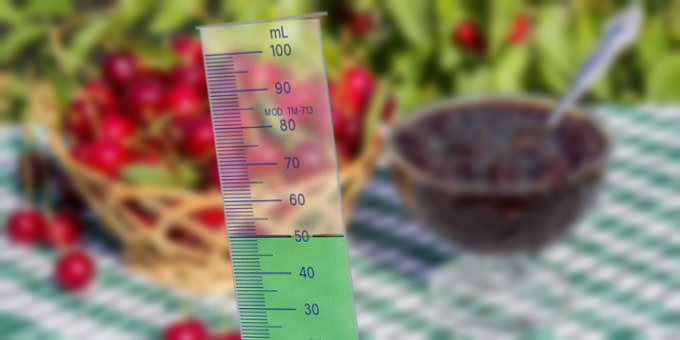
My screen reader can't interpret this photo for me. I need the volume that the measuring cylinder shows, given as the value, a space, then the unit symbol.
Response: 50 mL
